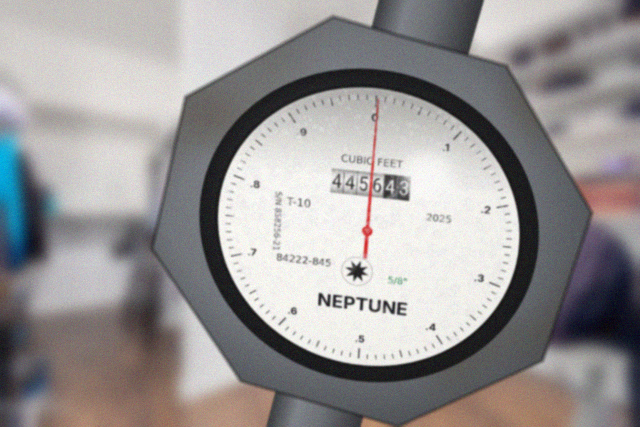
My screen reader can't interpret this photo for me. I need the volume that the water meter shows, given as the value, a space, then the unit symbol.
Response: 445643.00 ft³
